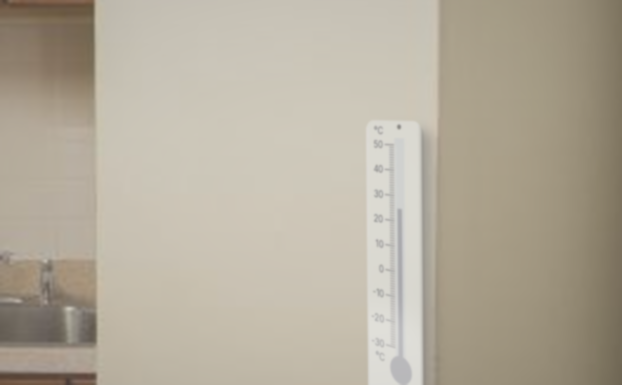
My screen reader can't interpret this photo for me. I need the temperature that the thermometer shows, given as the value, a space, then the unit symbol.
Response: 25 °C
